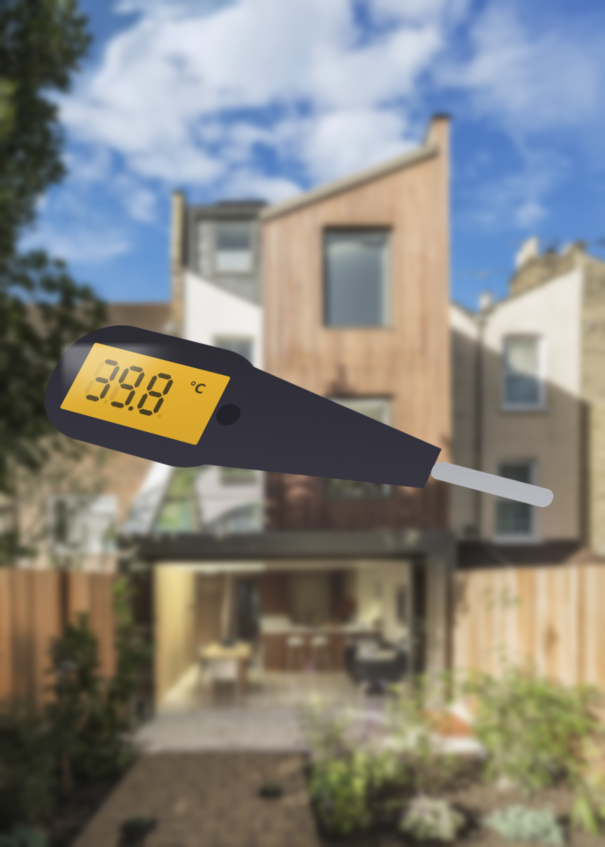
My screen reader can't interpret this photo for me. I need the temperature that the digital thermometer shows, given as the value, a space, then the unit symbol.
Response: 39.8 °C
